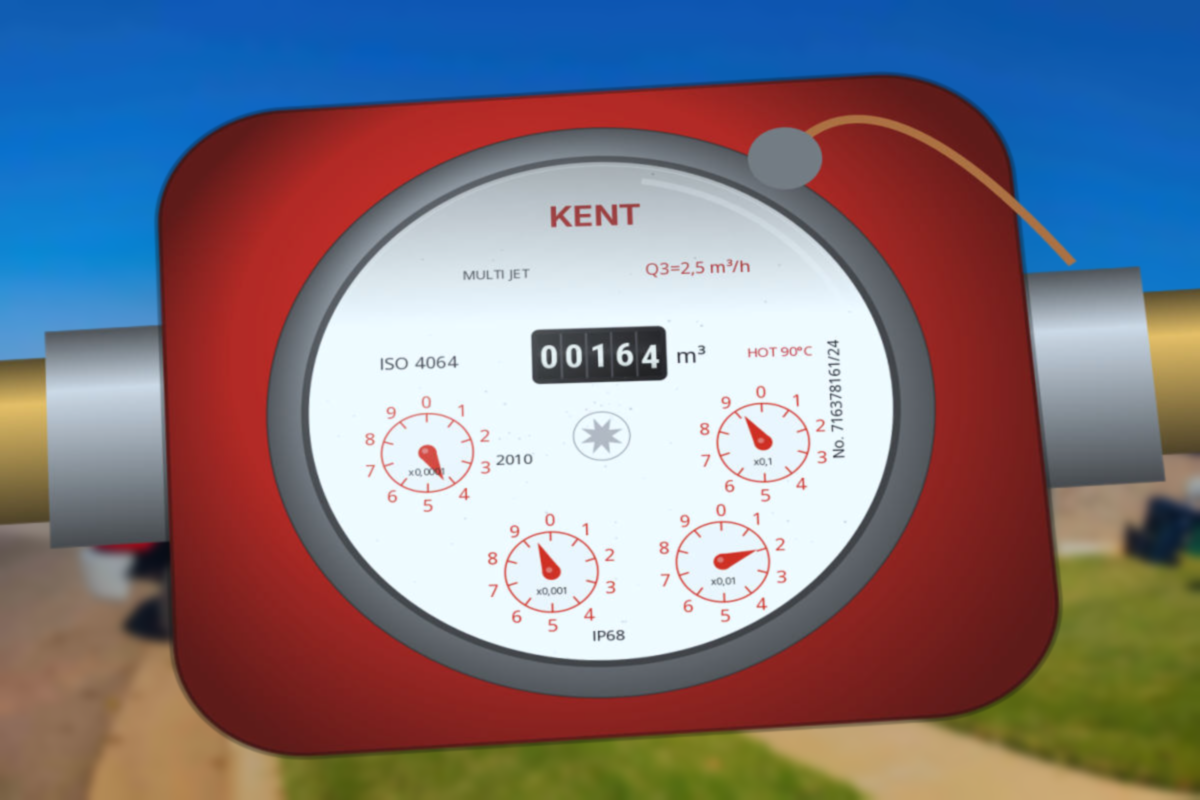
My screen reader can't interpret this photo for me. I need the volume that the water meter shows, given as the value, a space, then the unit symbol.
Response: 163.9194 m³
